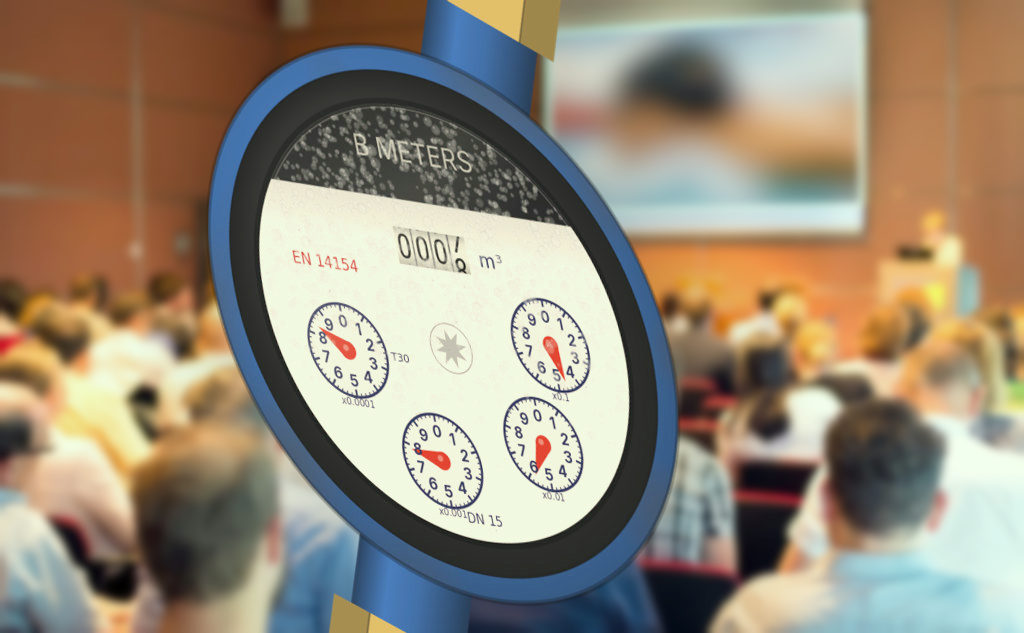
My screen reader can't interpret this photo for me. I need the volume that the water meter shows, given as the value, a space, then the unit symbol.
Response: 7.4578 m³
